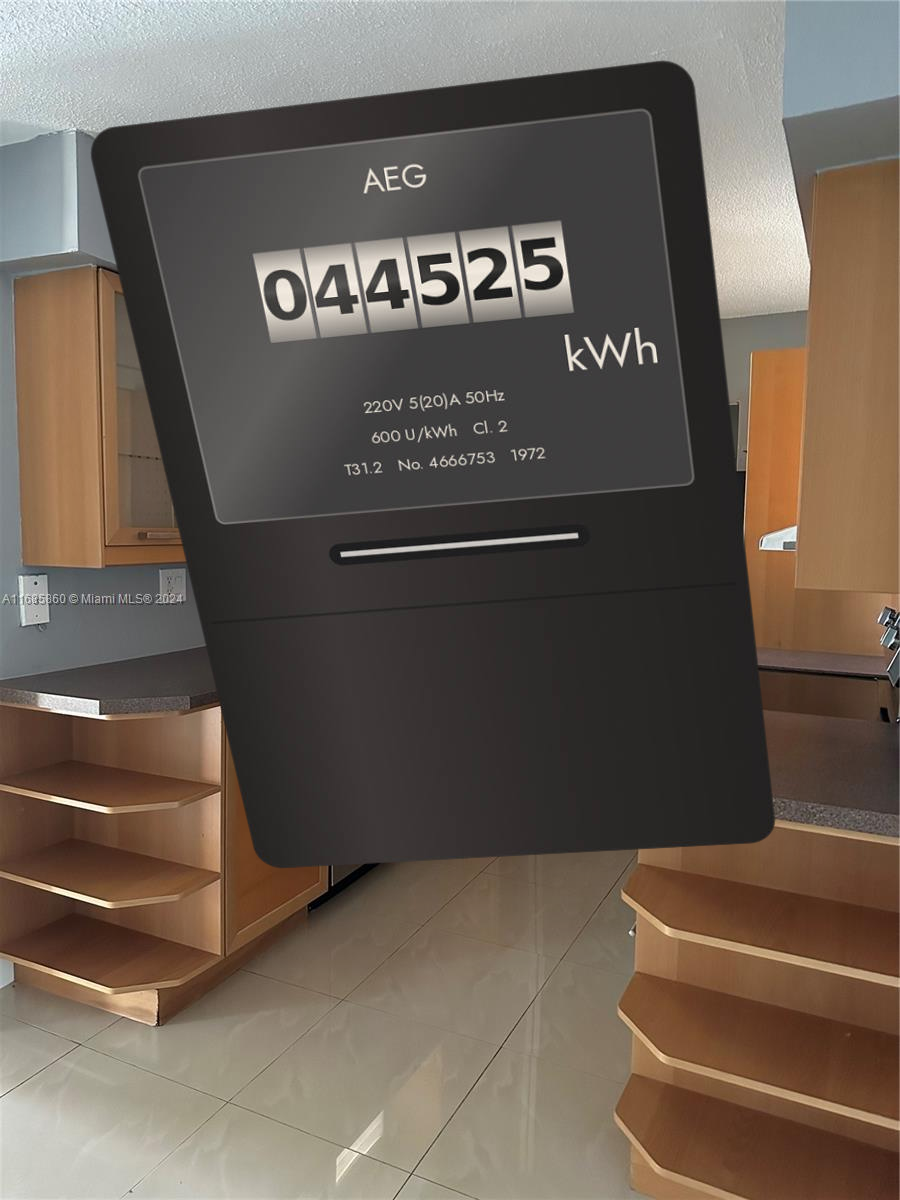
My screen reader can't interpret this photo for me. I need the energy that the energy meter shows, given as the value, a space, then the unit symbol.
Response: 44525 kWh
